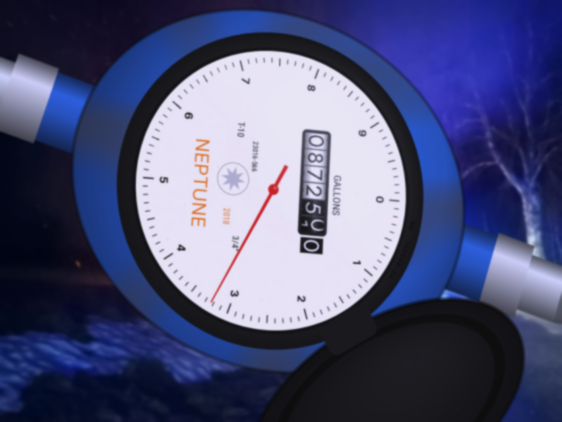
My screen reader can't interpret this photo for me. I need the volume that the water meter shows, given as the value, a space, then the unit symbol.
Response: 872503.2 gal
